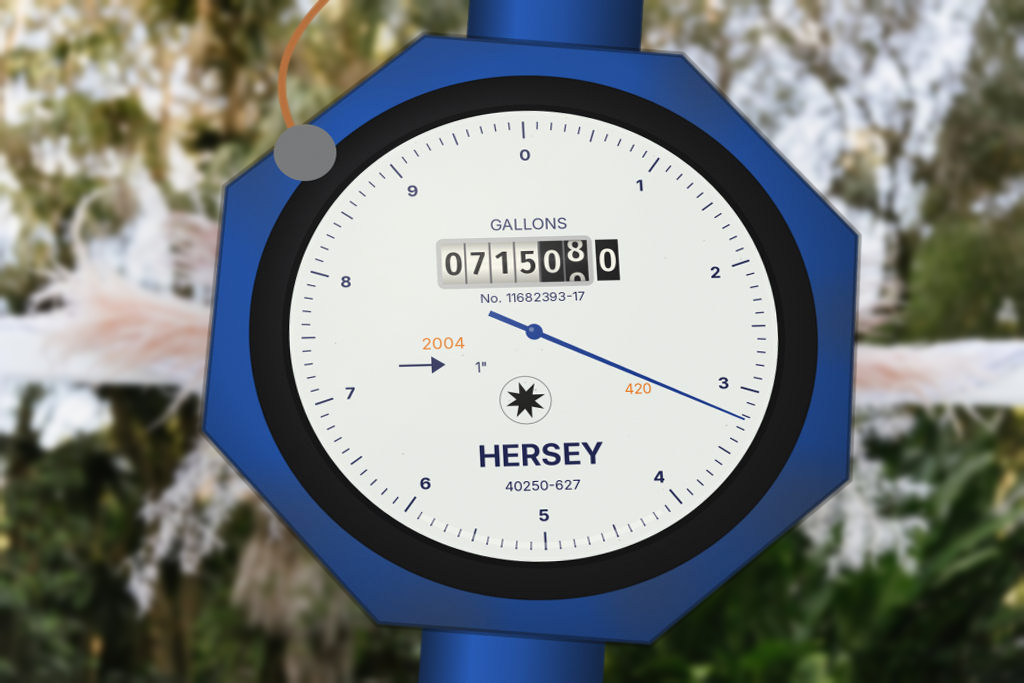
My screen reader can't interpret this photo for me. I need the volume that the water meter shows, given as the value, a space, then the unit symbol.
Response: 715083.2 gal
